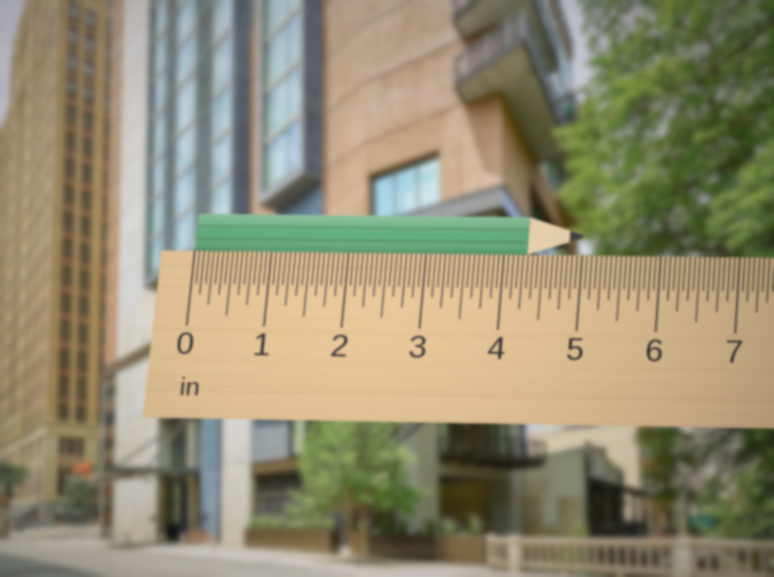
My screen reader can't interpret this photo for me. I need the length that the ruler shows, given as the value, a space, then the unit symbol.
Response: 5 in
